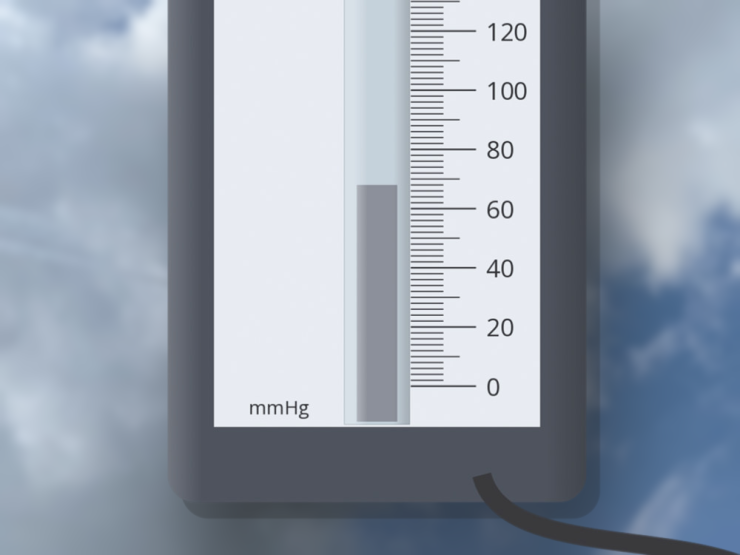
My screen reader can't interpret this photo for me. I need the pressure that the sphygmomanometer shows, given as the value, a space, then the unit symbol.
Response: 68 mmHg
